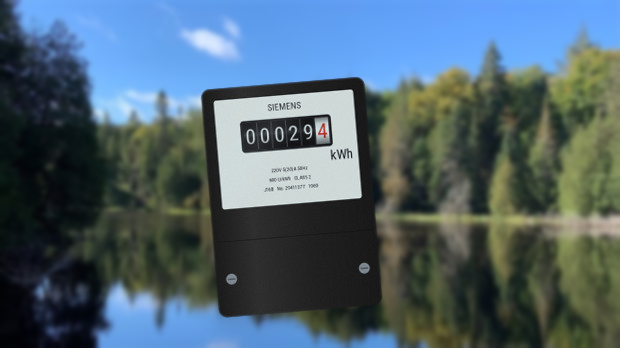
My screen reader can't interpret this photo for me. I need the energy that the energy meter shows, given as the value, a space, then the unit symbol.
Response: 29.4 kWh
